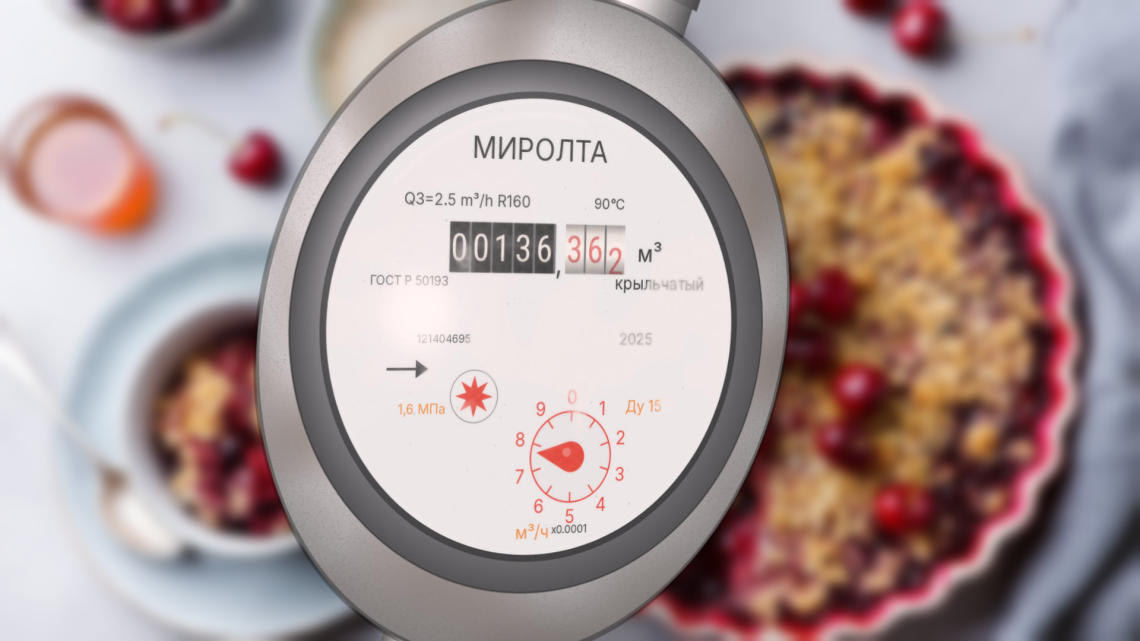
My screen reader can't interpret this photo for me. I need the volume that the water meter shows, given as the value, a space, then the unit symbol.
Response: 136.3617 m³
